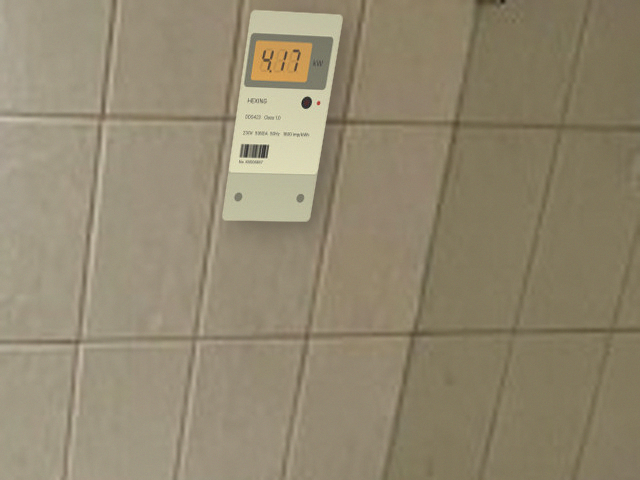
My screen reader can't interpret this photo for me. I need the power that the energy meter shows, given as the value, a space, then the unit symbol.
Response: 4.17 kW
